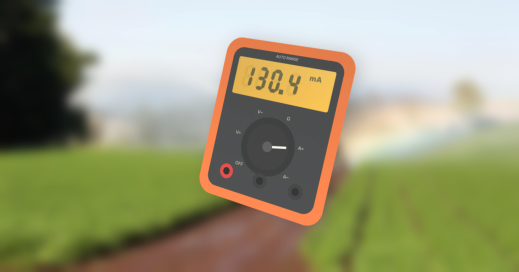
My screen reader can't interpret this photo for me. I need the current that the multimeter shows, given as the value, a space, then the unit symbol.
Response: 130.4 mA
